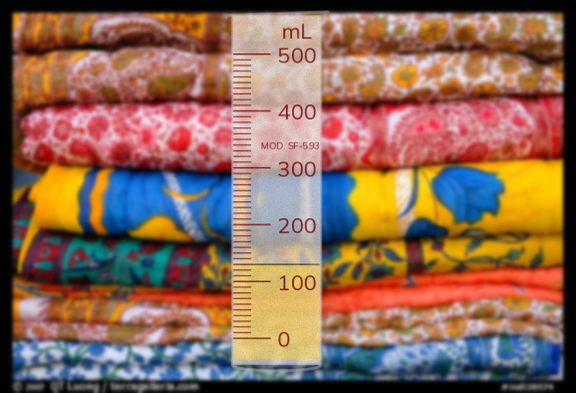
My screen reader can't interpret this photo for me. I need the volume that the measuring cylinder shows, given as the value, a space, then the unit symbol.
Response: 130 mL
